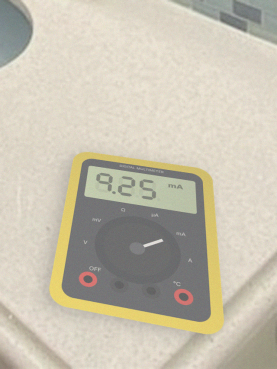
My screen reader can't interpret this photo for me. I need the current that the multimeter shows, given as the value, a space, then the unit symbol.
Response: 9.25 mA
